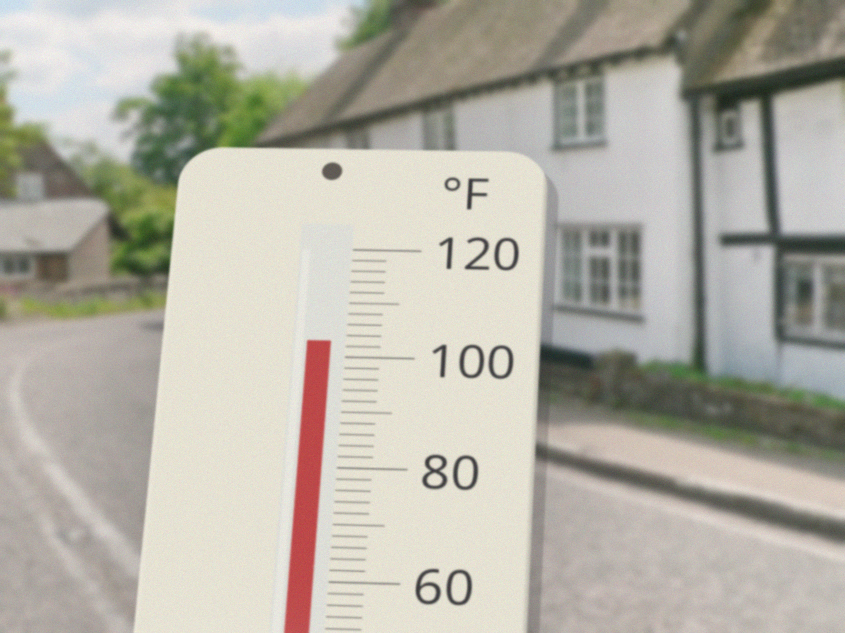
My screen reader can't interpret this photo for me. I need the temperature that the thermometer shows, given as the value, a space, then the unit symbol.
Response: 103 °F
